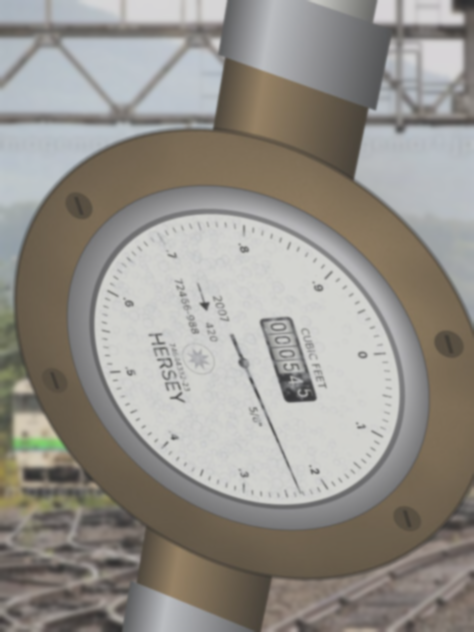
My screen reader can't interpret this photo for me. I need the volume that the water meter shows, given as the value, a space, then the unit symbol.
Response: 545.23 ft³
